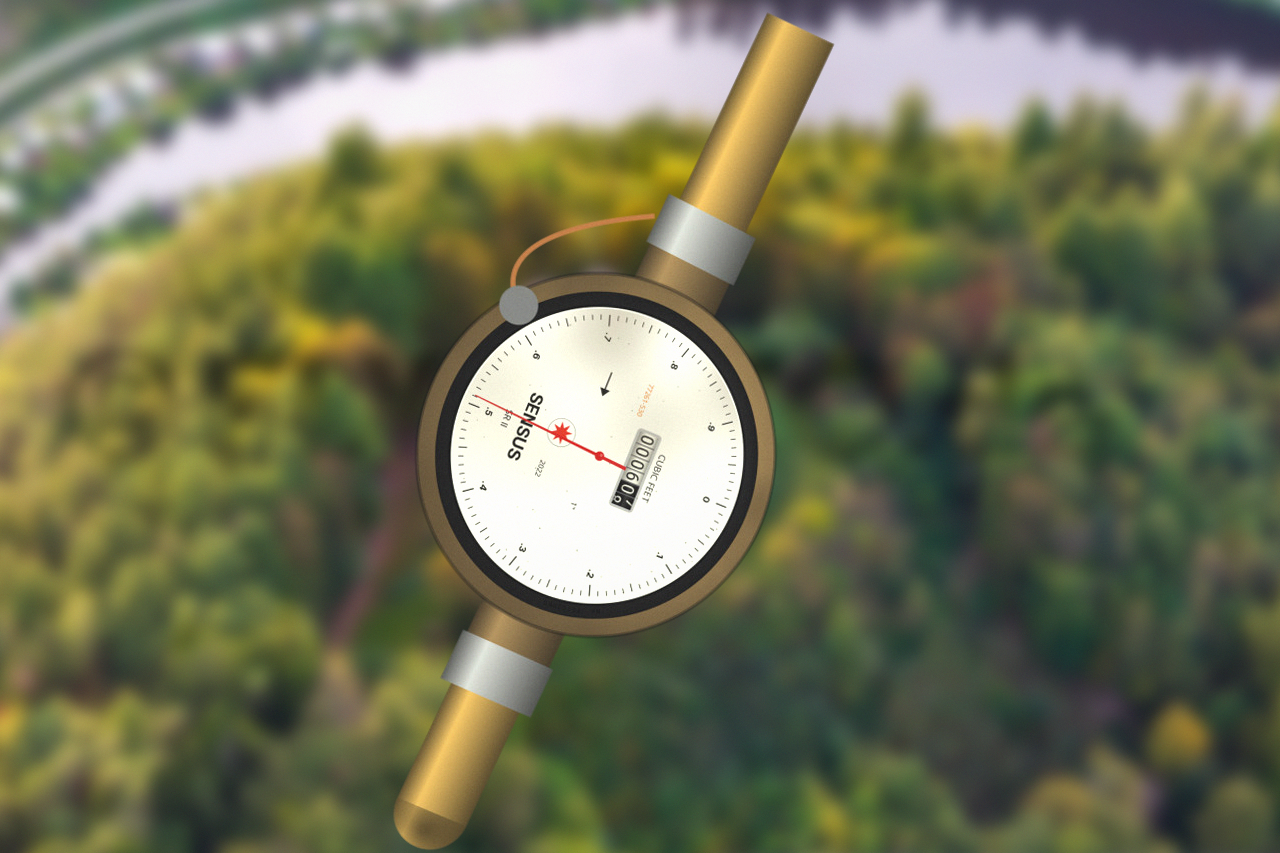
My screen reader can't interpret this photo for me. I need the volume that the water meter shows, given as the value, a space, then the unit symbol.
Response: 607.51 ft³
